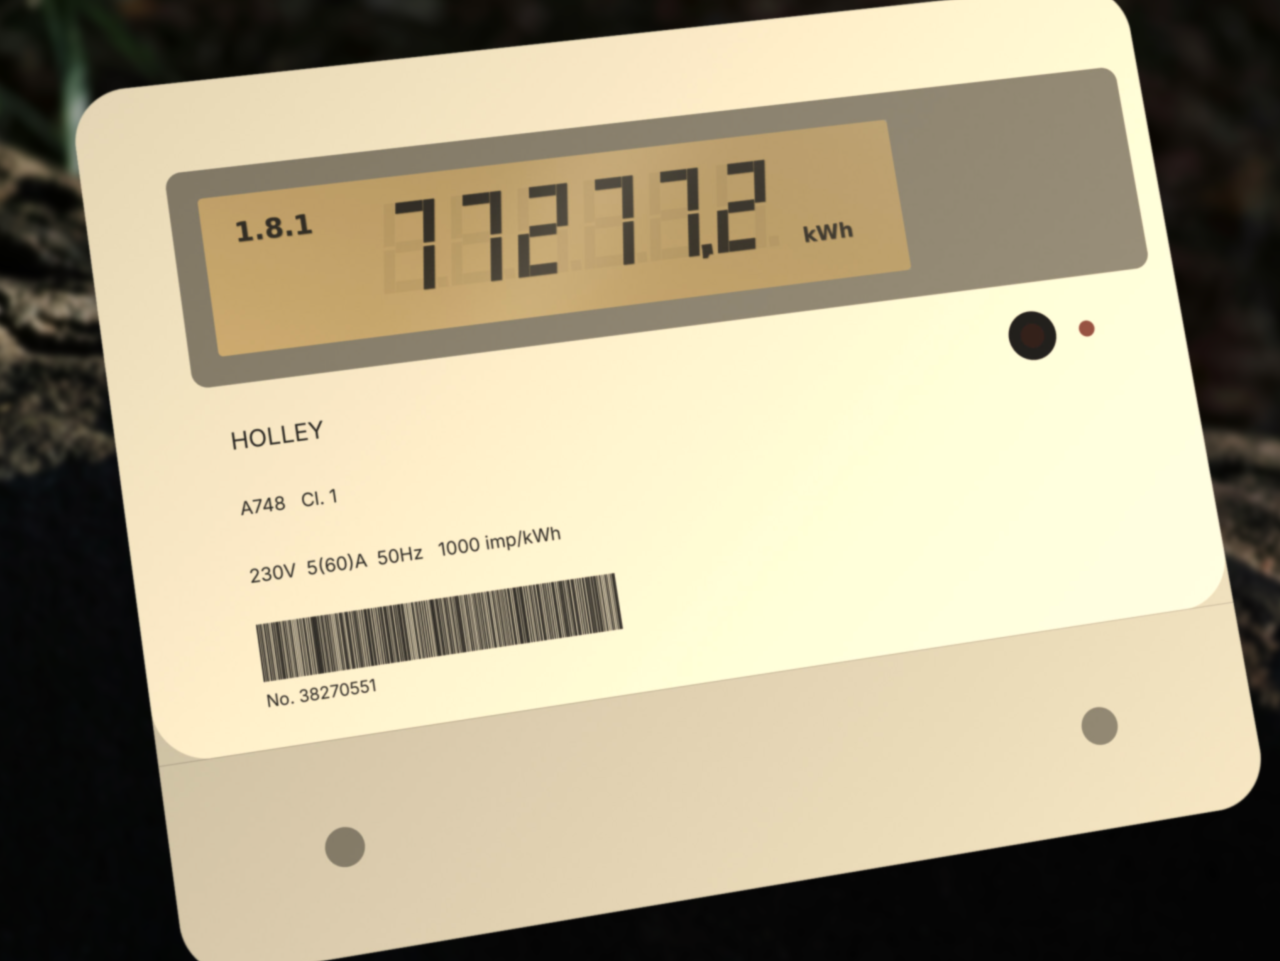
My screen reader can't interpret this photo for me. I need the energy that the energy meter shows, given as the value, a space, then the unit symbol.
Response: 77277.2 kWh
